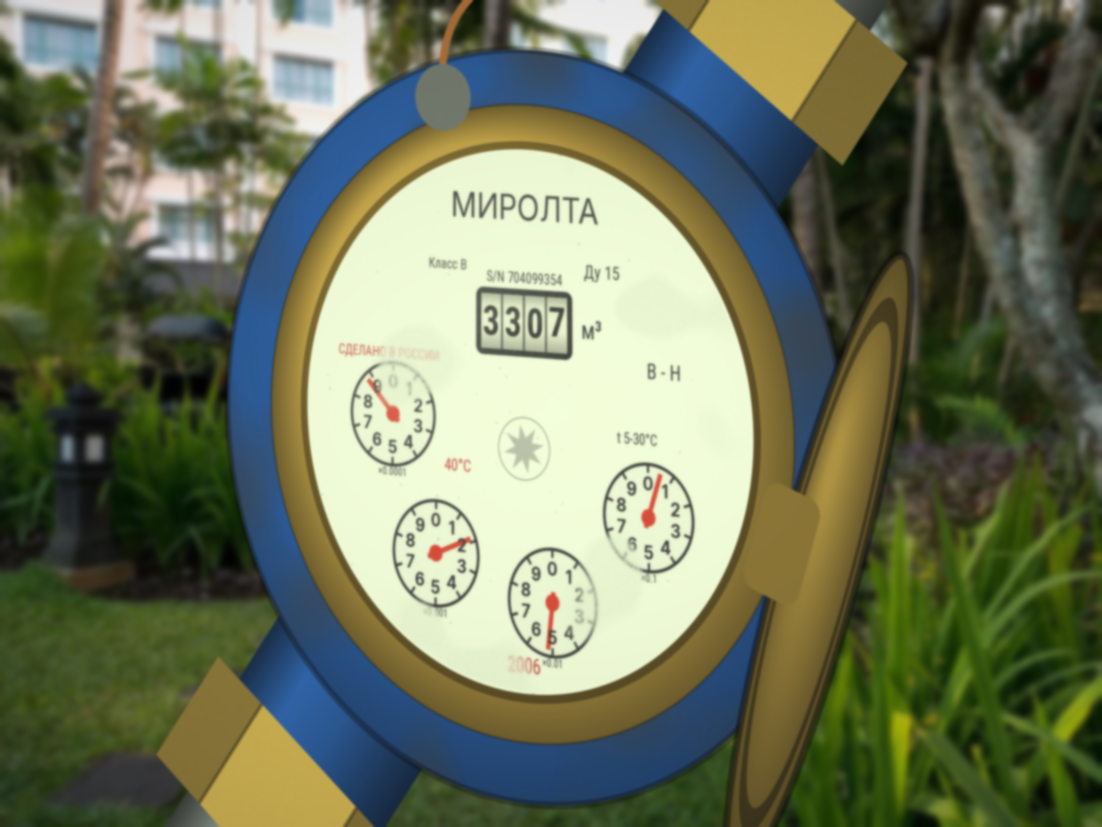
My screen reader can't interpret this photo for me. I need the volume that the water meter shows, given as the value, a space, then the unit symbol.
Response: 3307.0518 m³
